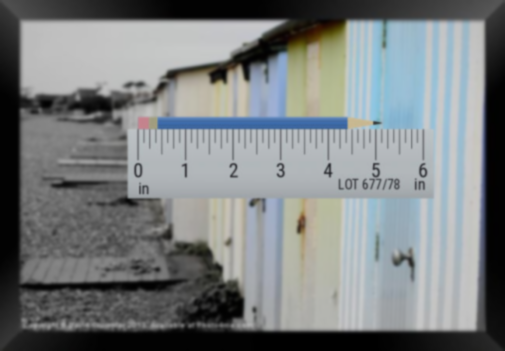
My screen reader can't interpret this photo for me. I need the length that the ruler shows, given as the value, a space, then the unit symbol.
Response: 5.125 in
